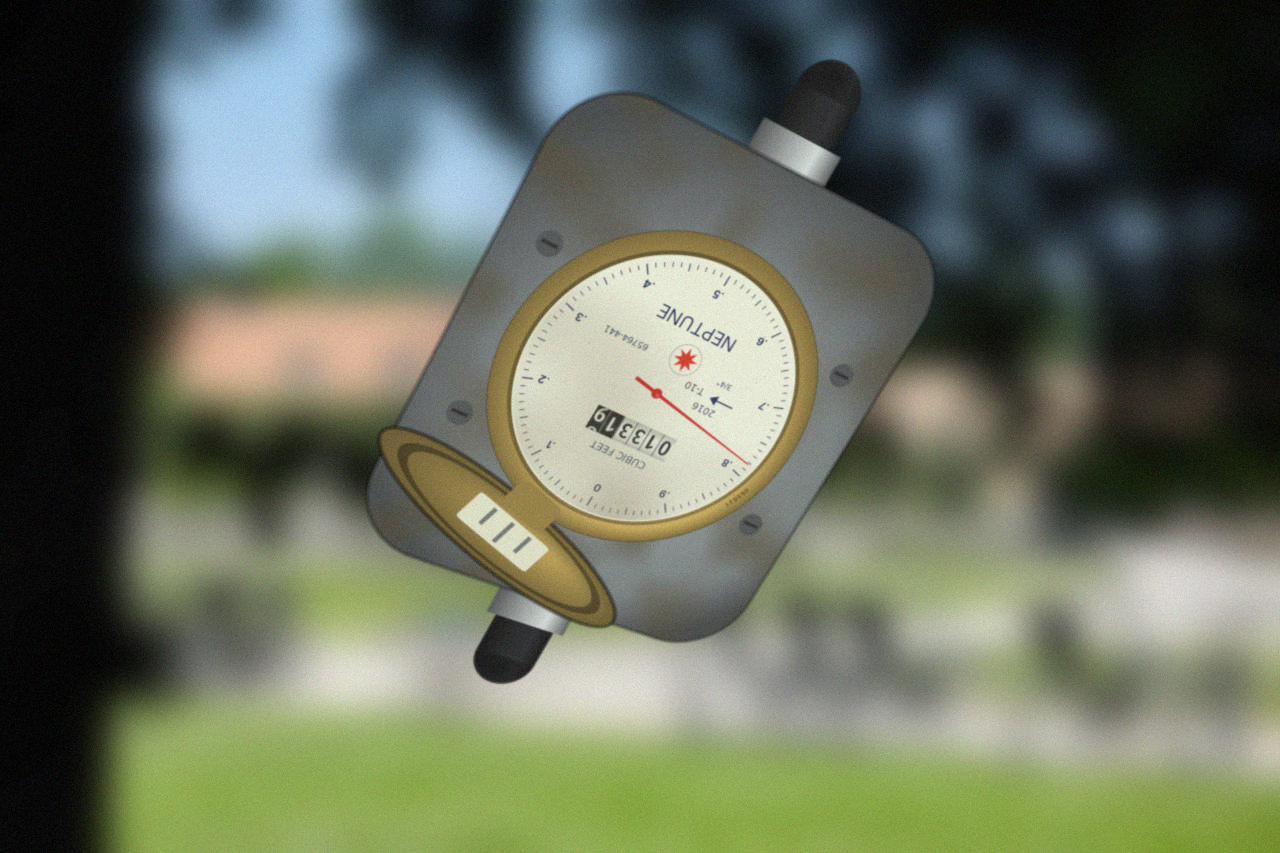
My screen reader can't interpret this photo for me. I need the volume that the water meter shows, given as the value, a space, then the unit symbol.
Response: 13318.78 ft³
